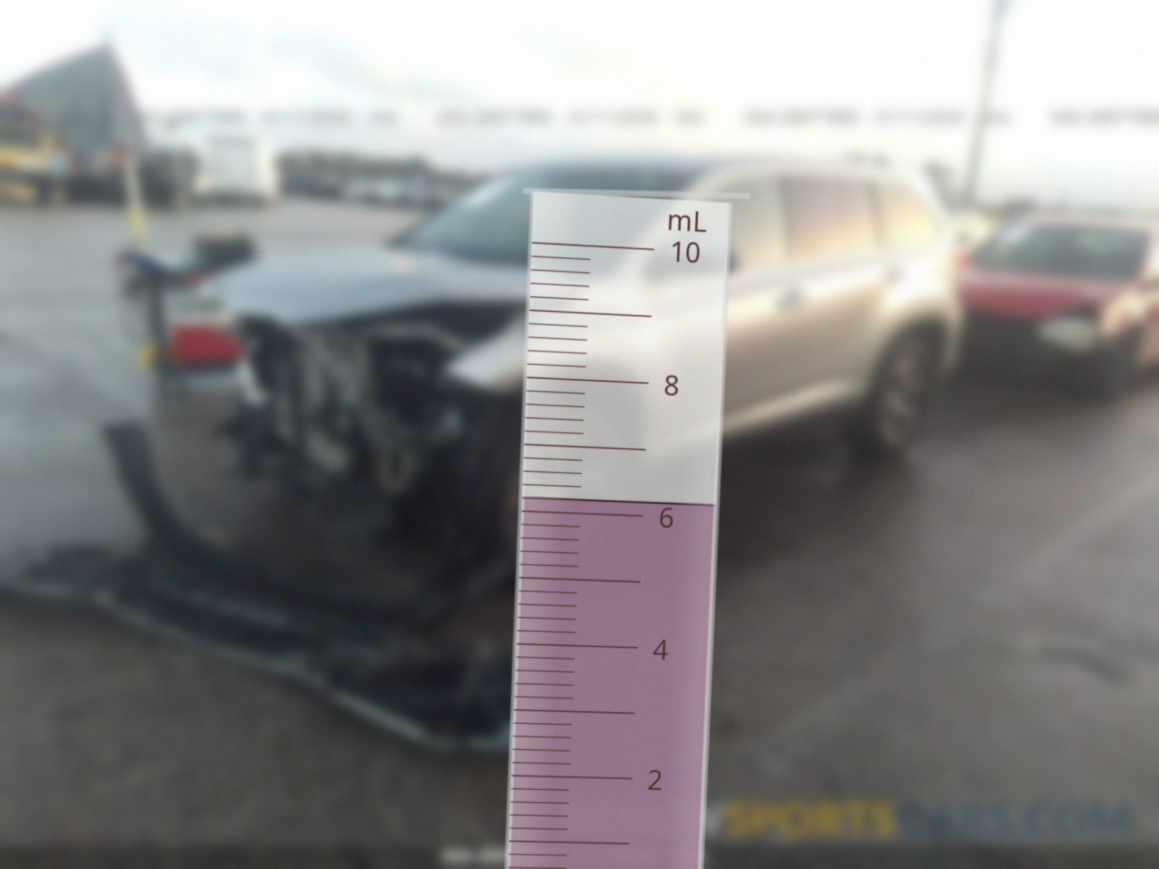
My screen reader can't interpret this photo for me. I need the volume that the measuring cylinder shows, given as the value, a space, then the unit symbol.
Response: 6.2 mL
